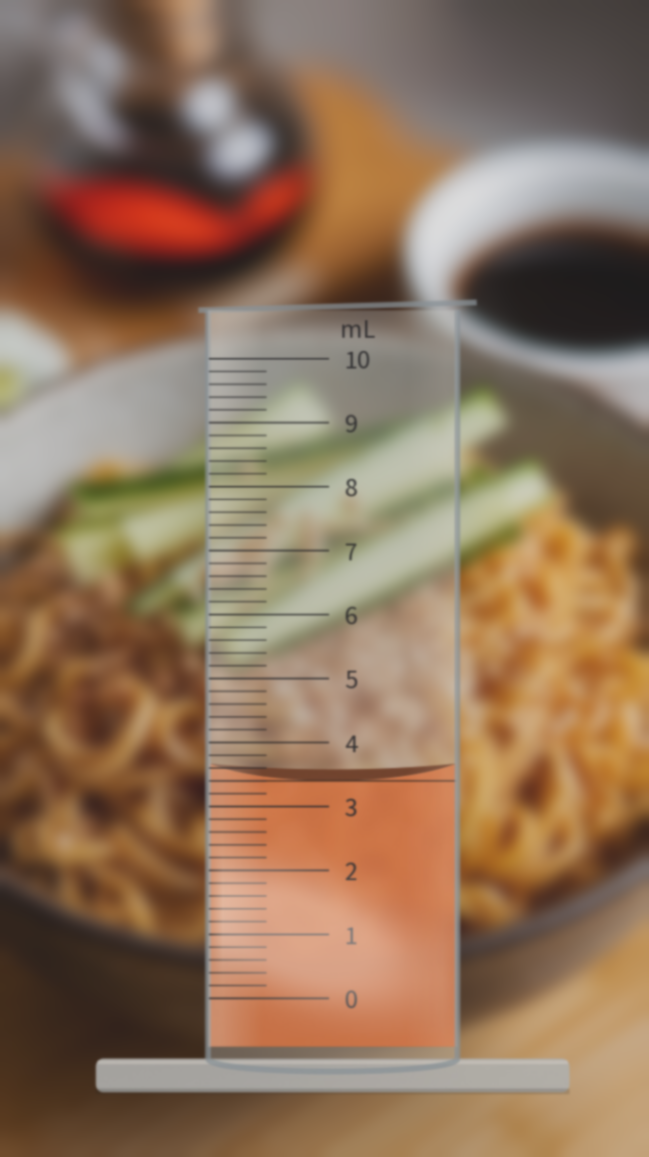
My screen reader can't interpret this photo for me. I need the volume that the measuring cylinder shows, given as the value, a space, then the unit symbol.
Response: 3.4 mL
